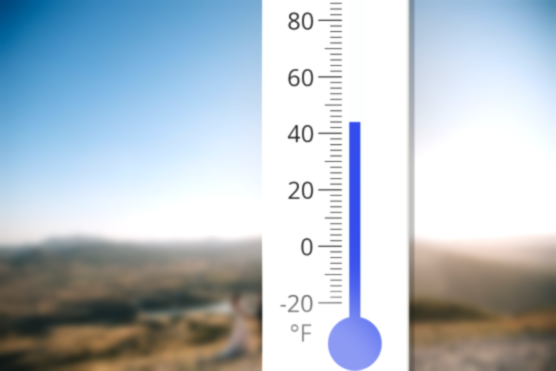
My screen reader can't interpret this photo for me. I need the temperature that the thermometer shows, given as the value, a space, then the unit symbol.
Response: 44 °F
